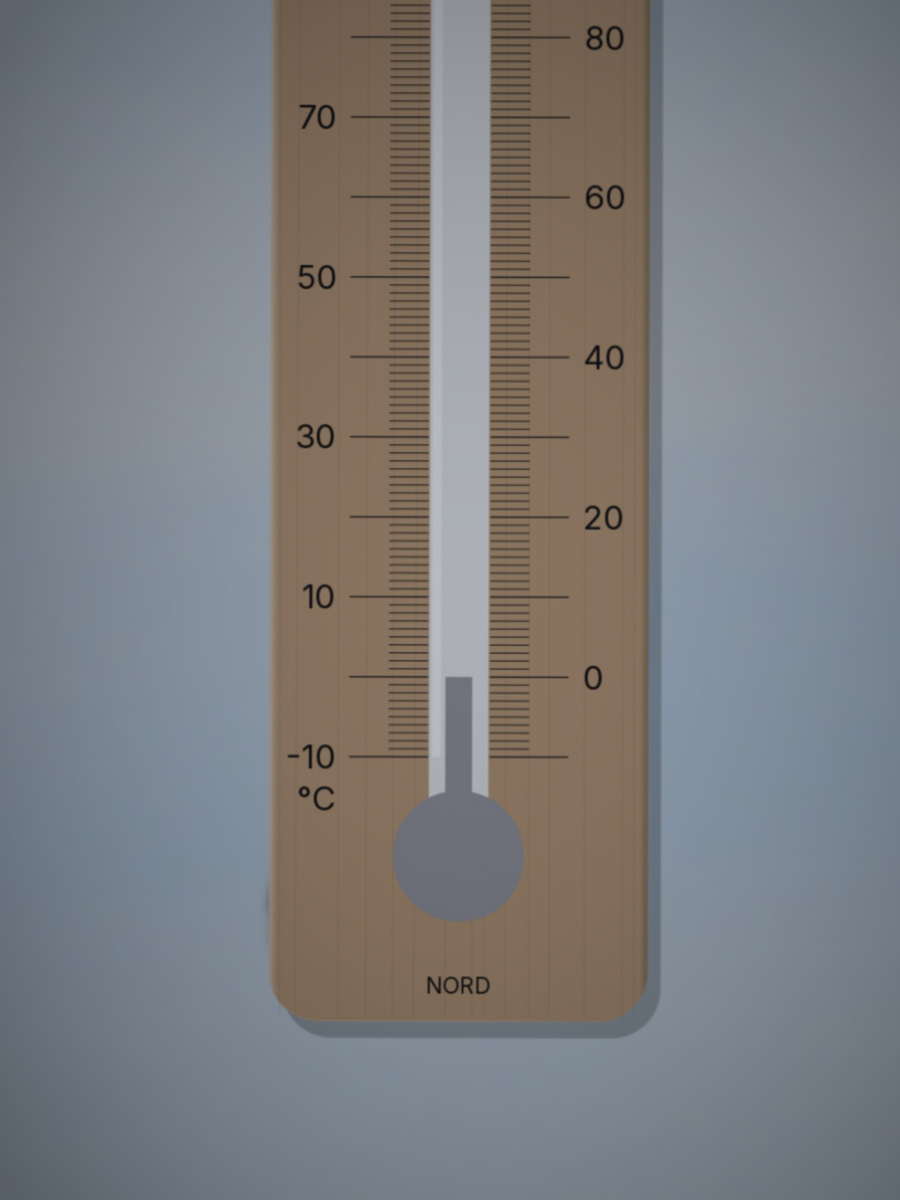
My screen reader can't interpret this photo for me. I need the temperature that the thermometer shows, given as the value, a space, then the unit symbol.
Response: 0 °C
